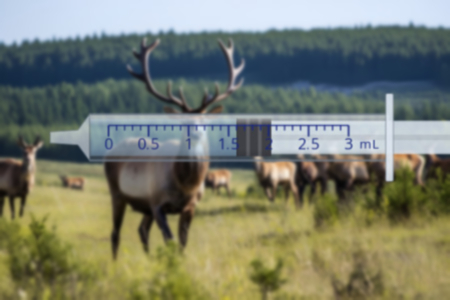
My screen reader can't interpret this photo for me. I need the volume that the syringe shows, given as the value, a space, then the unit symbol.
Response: 1.6 mL
